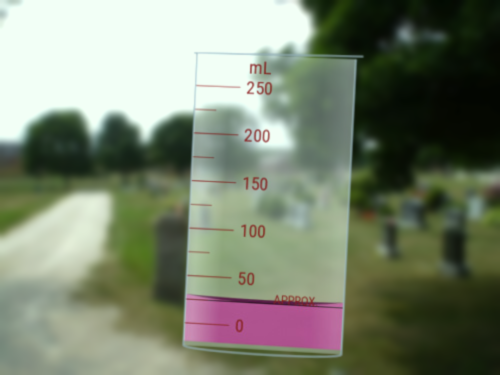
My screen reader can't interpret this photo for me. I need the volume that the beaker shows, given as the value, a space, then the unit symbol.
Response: 25 mL
